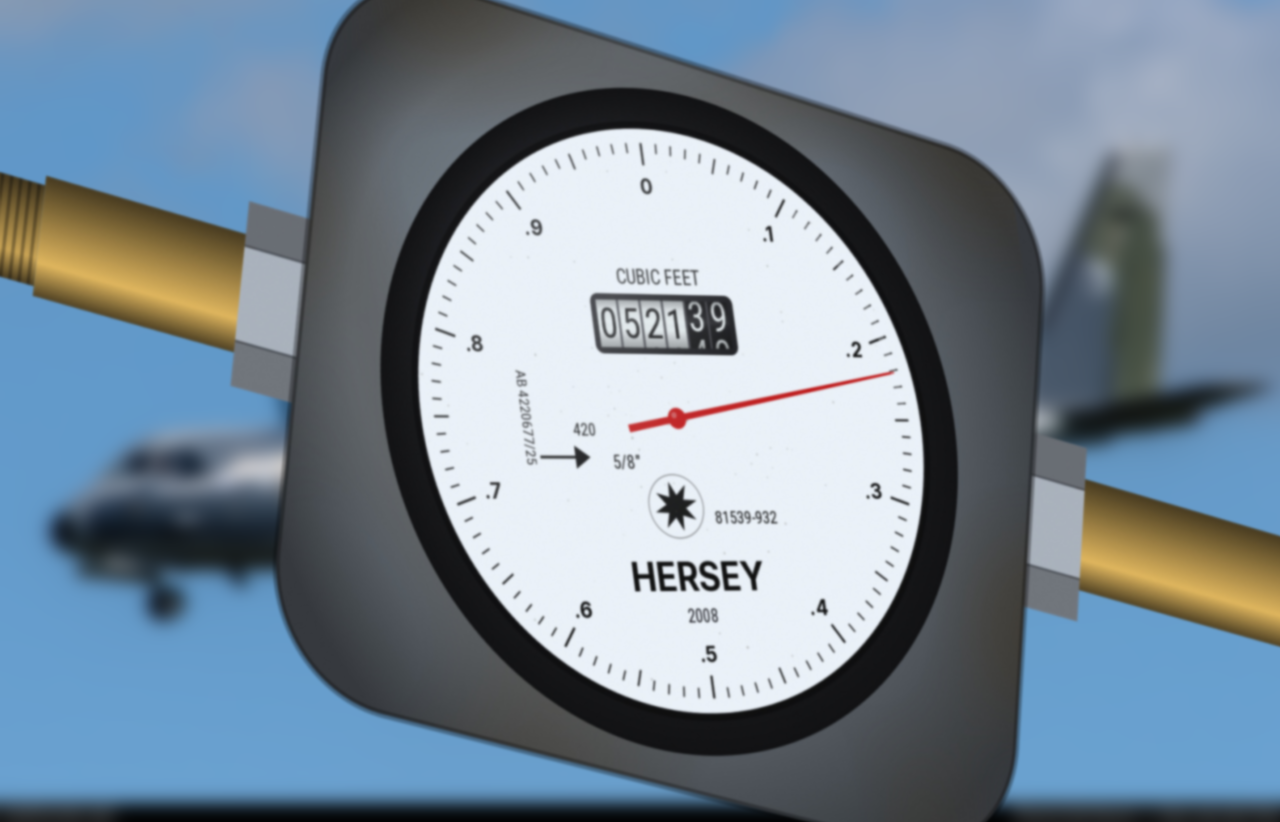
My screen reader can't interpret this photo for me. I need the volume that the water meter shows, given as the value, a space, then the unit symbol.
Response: 52139.22 ft³
